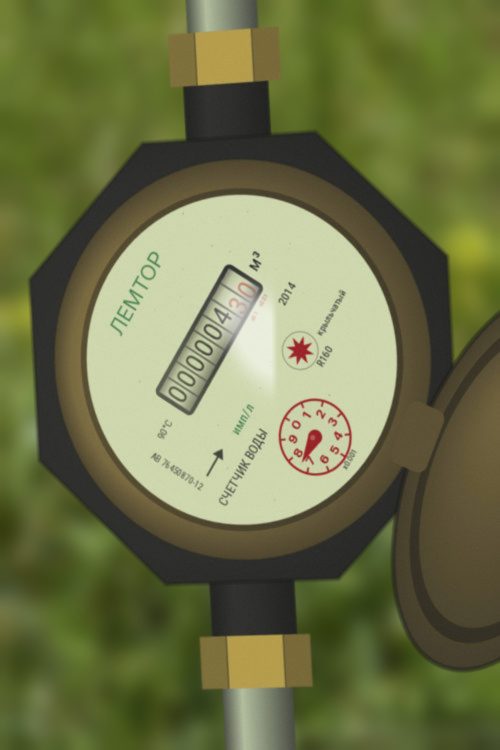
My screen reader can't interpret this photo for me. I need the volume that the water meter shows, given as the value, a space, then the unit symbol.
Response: 4.297 m³
